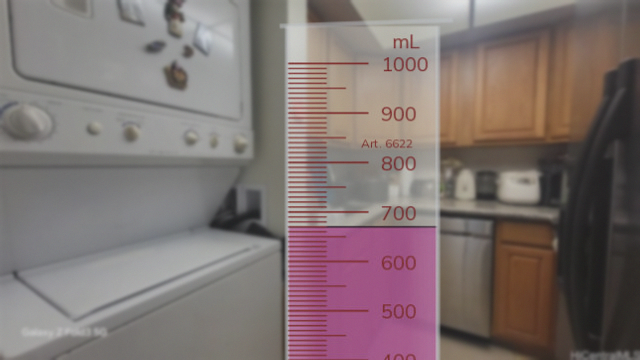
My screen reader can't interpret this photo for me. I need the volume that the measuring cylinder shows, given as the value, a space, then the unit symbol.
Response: 670 mL
